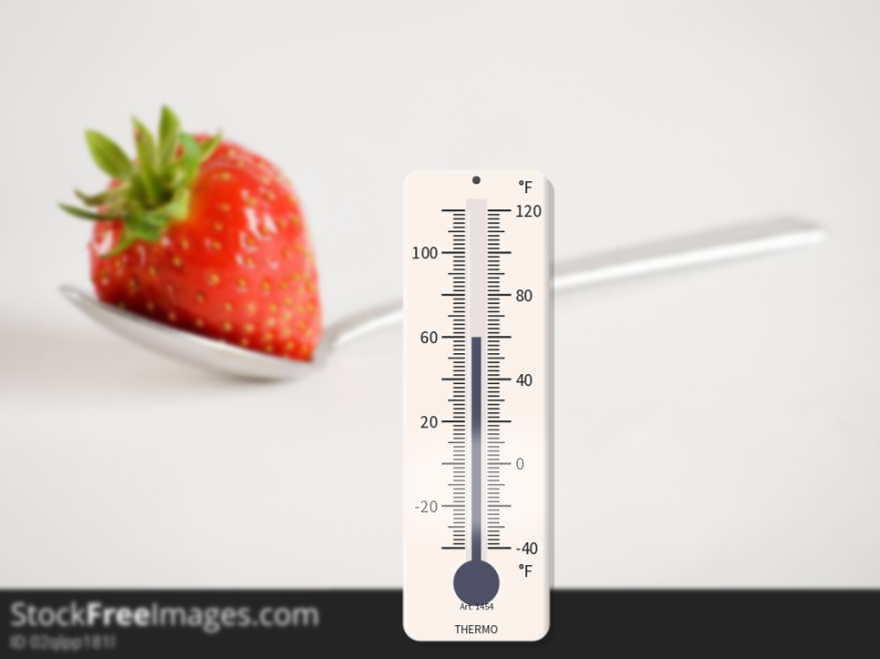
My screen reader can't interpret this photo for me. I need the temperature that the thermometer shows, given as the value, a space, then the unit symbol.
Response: 60 °F
